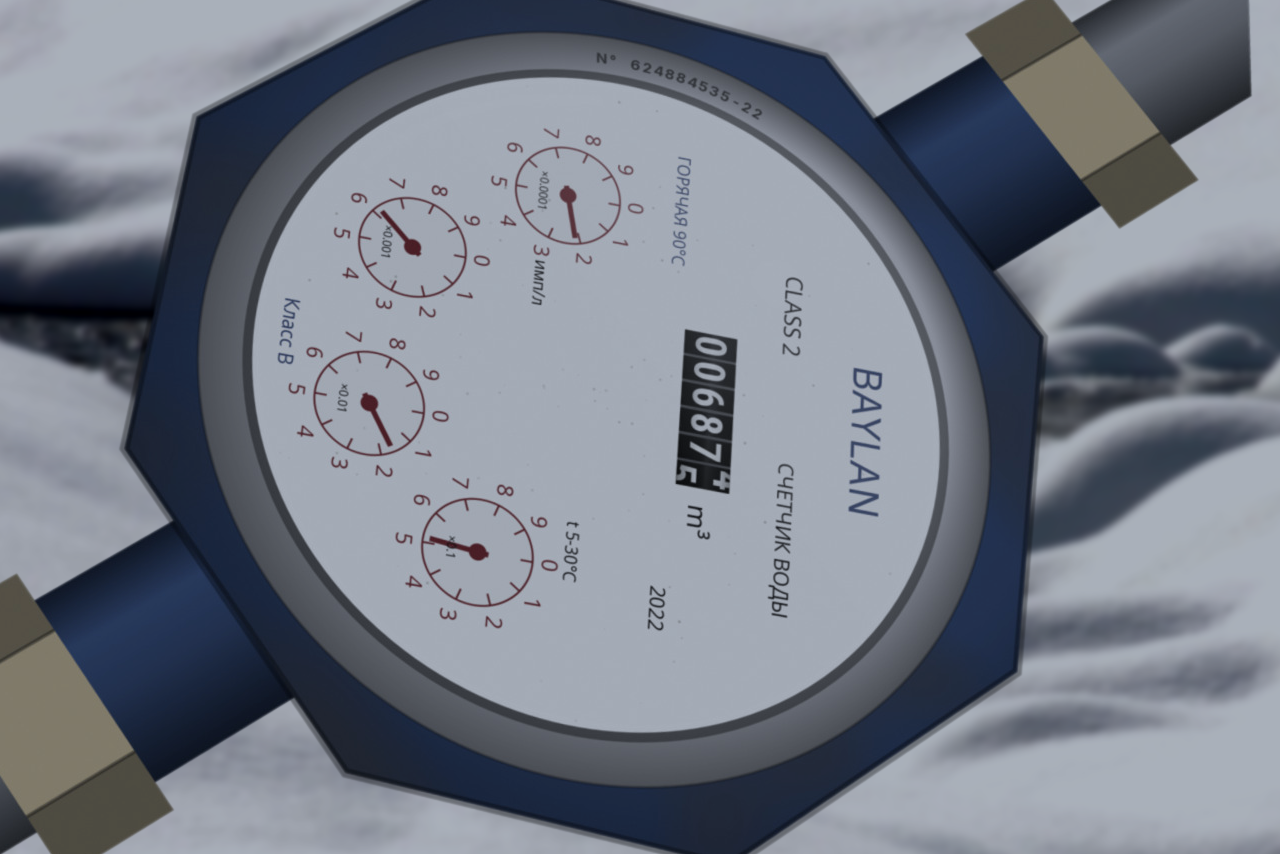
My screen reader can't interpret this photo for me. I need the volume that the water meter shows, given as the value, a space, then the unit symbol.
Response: 6874.5162 m³
